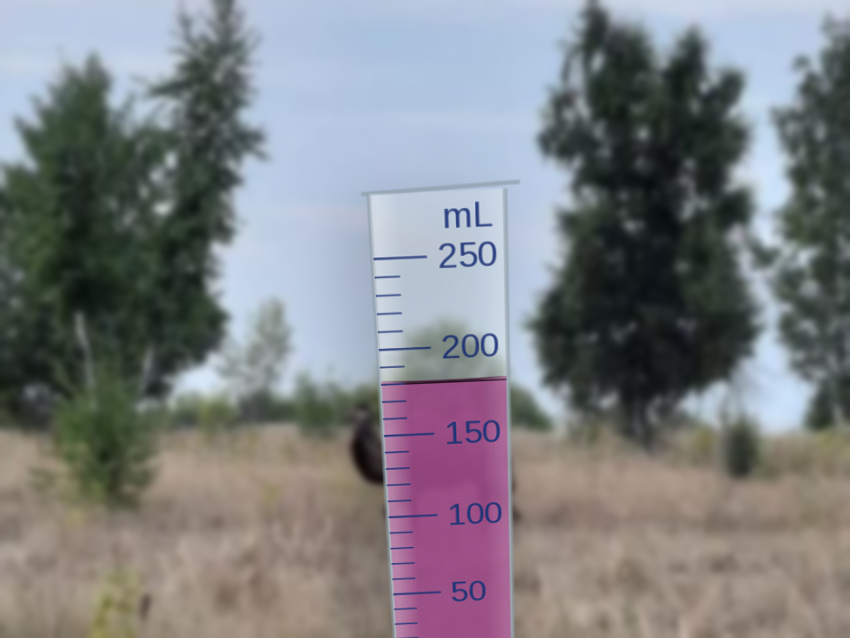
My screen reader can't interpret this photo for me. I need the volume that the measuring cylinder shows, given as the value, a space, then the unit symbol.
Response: 180 mL
